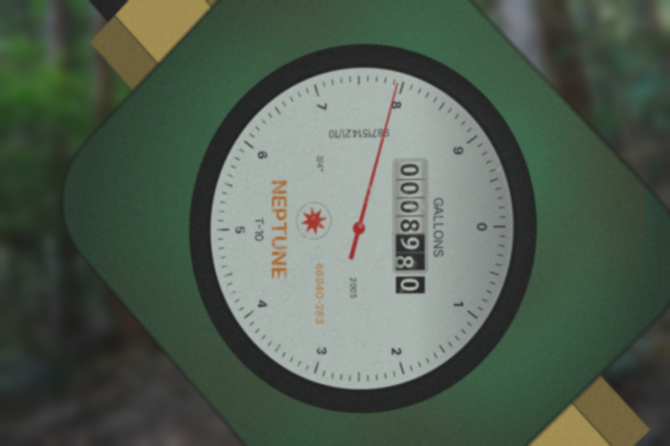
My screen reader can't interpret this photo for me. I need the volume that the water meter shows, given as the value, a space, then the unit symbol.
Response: 8977.9 gal
